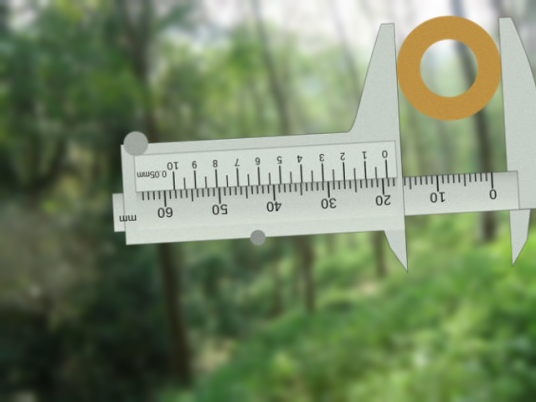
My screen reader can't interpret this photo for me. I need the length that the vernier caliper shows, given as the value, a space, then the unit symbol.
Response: 19.2 mm
